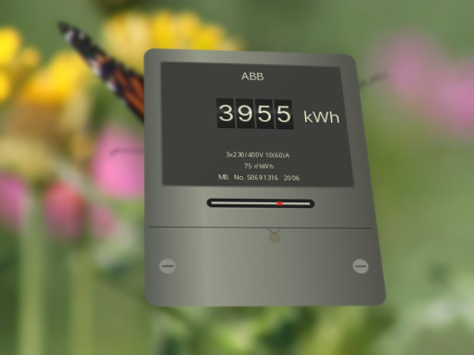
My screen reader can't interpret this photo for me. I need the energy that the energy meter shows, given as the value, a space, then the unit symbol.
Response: 3955 kWh
